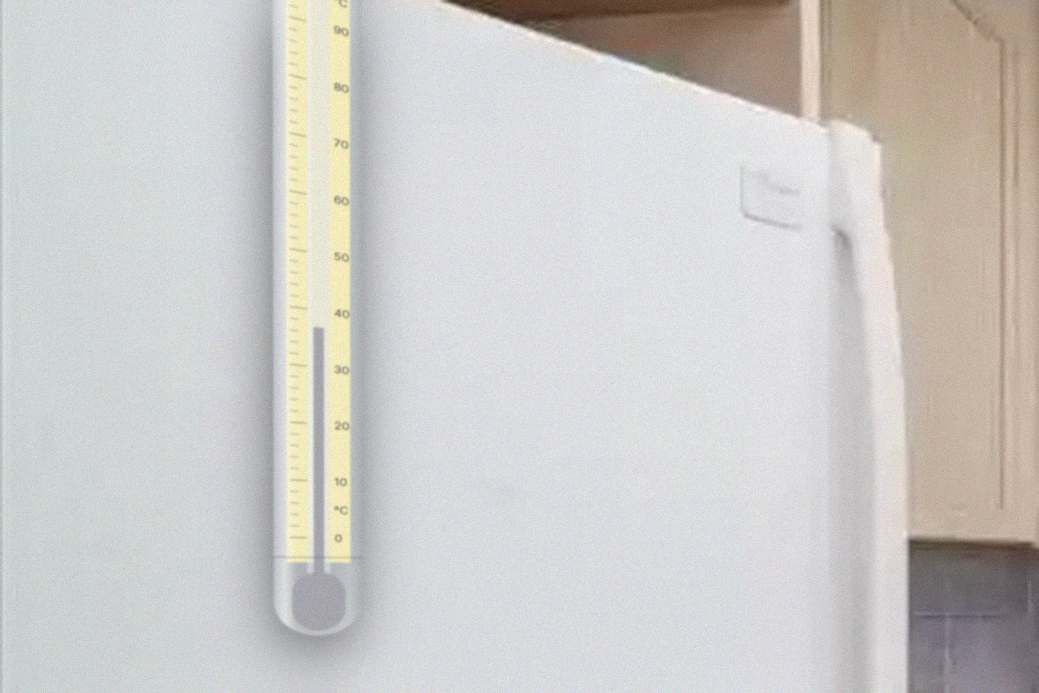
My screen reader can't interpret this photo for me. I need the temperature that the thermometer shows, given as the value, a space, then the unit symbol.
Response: 37 °C
